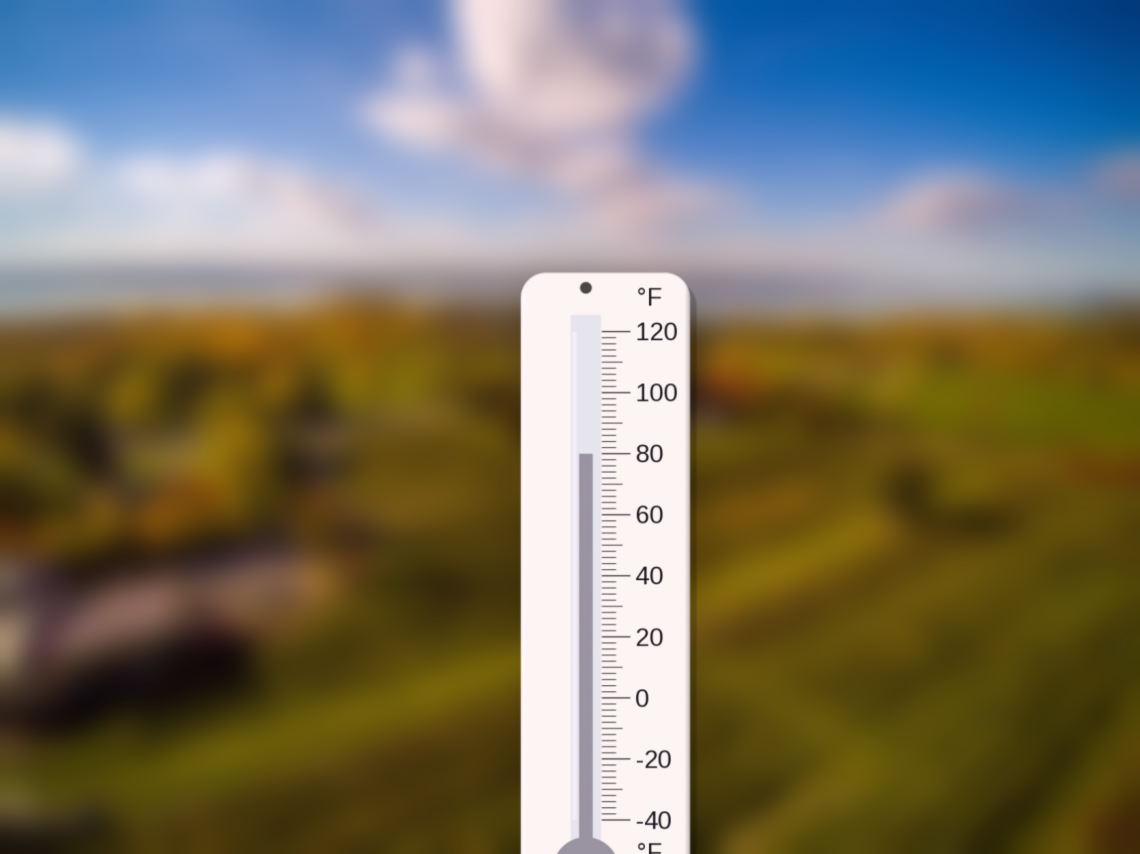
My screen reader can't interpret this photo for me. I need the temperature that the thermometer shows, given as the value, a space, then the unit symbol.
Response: 80 °F
